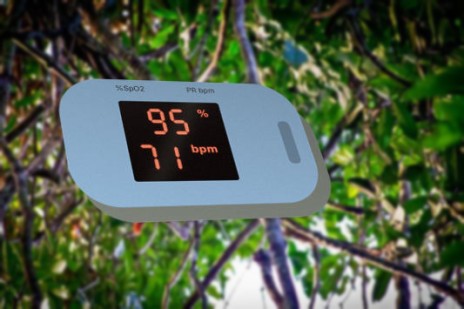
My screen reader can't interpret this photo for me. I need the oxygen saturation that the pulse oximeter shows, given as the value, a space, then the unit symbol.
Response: 95 %
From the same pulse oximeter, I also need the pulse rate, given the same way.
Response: 71 bpm
